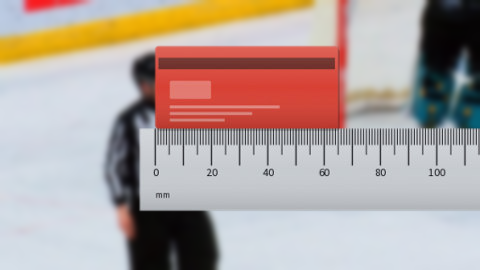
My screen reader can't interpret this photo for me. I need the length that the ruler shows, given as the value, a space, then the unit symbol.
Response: 65 mm
